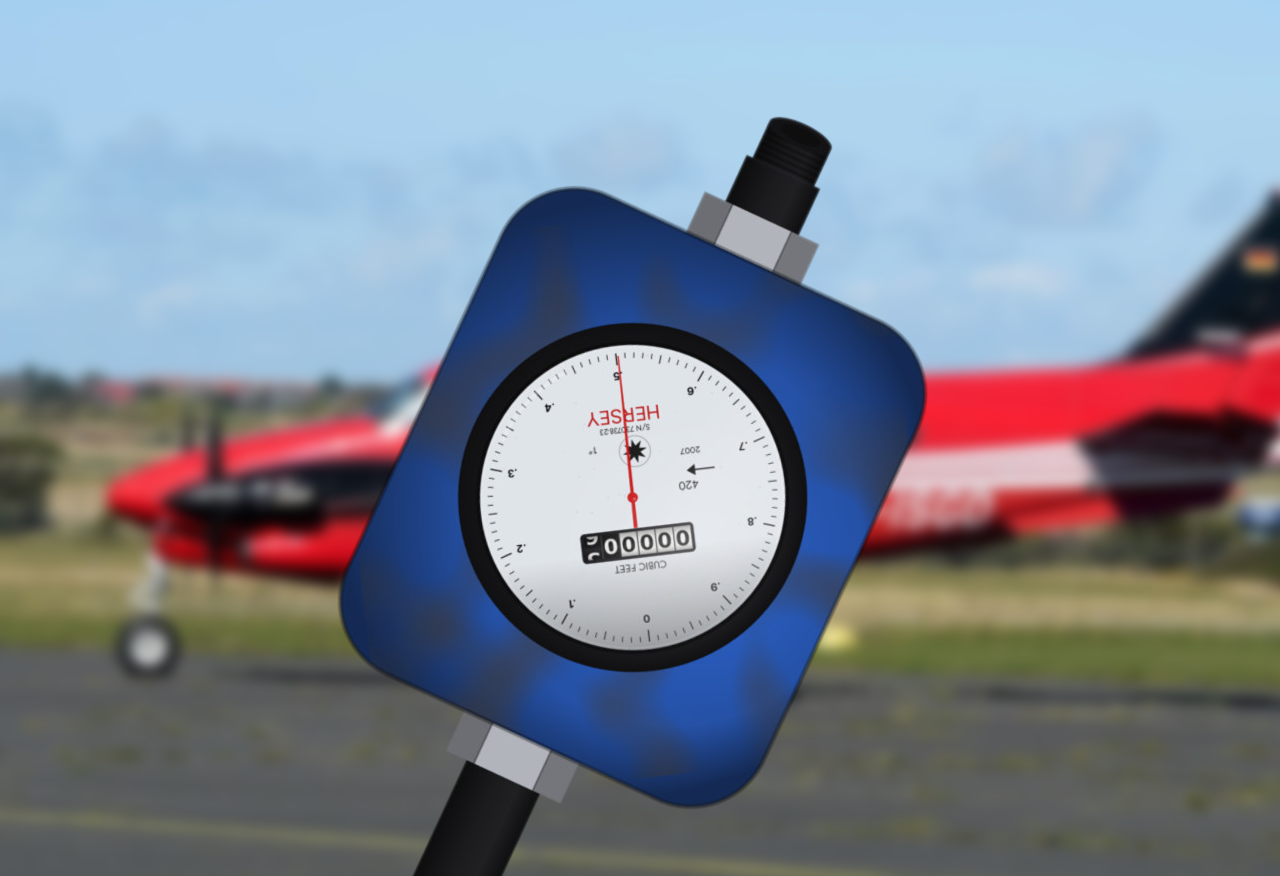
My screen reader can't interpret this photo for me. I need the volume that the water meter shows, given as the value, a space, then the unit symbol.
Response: 5.50 ft³
